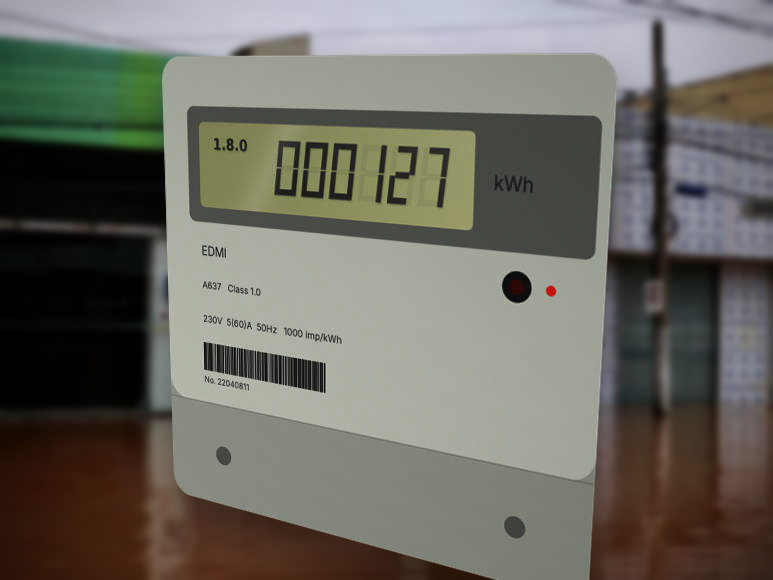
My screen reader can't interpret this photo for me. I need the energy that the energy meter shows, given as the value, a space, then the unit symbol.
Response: 127 kWh
